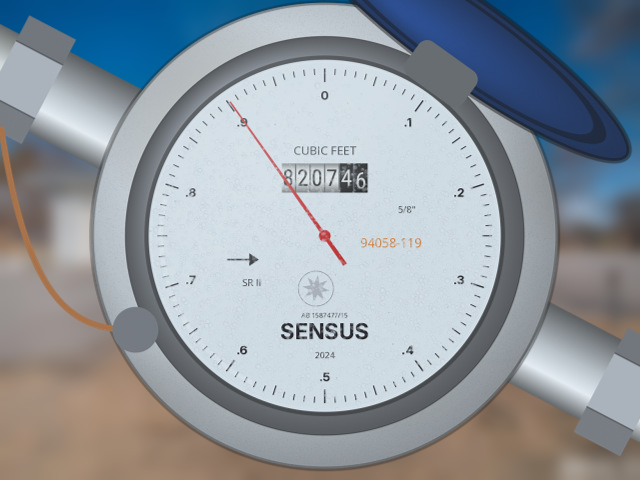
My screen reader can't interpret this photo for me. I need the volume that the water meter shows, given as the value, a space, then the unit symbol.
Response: 820745.90 ft³
